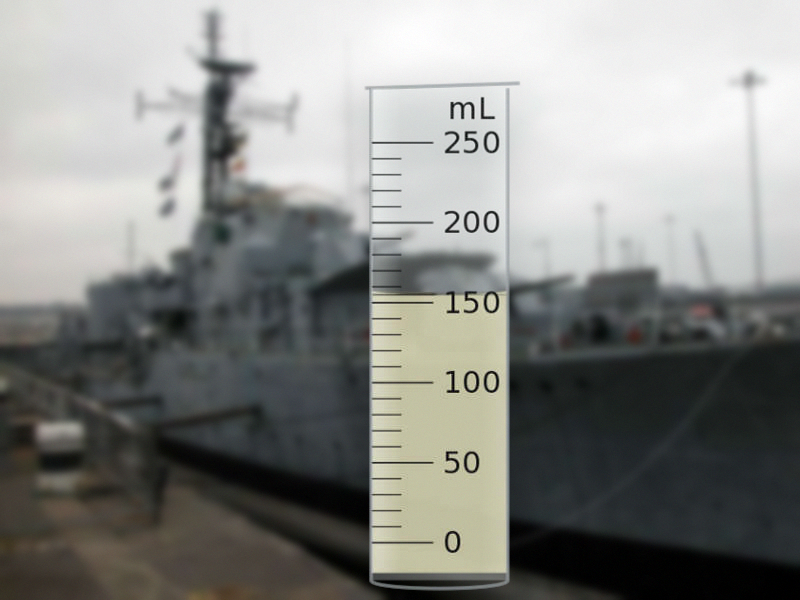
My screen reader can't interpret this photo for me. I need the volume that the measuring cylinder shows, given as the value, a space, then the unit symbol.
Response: 155 mL
